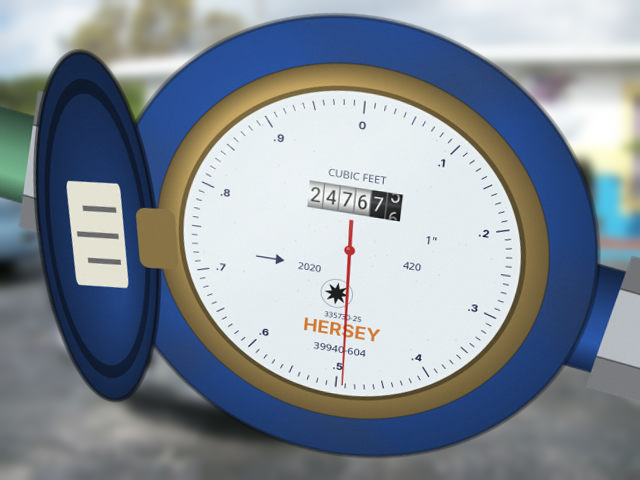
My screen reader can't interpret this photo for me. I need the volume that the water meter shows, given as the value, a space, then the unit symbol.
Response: 247675.49 ft³
